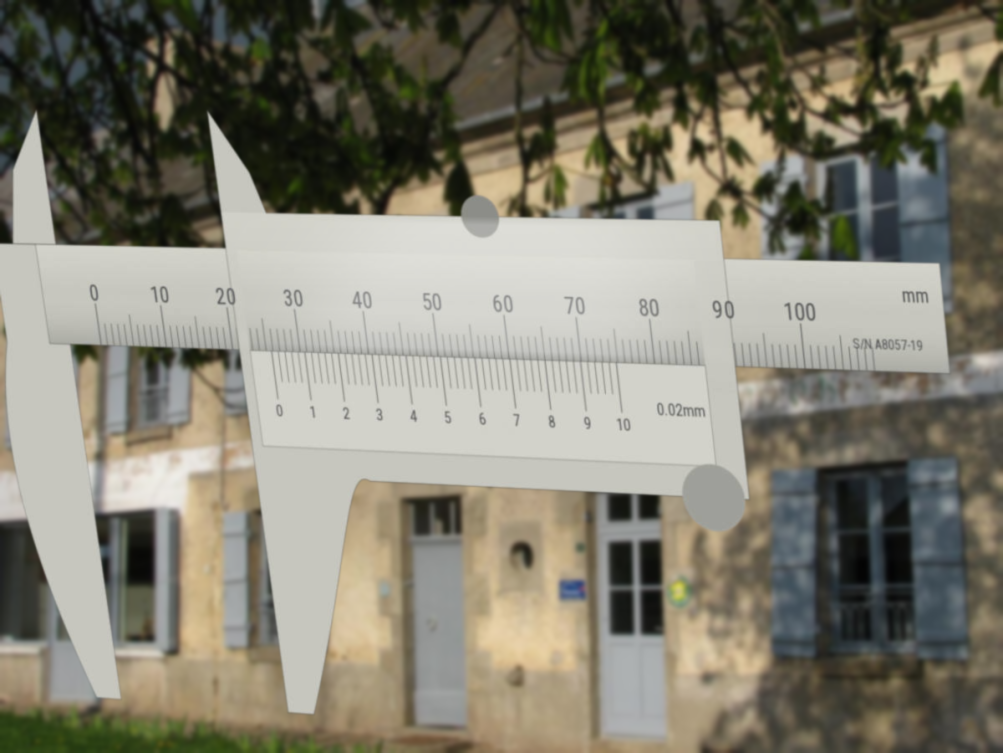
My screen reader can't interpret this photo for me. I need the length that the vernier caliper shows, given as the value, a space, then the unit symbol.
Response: 25.8 mm
